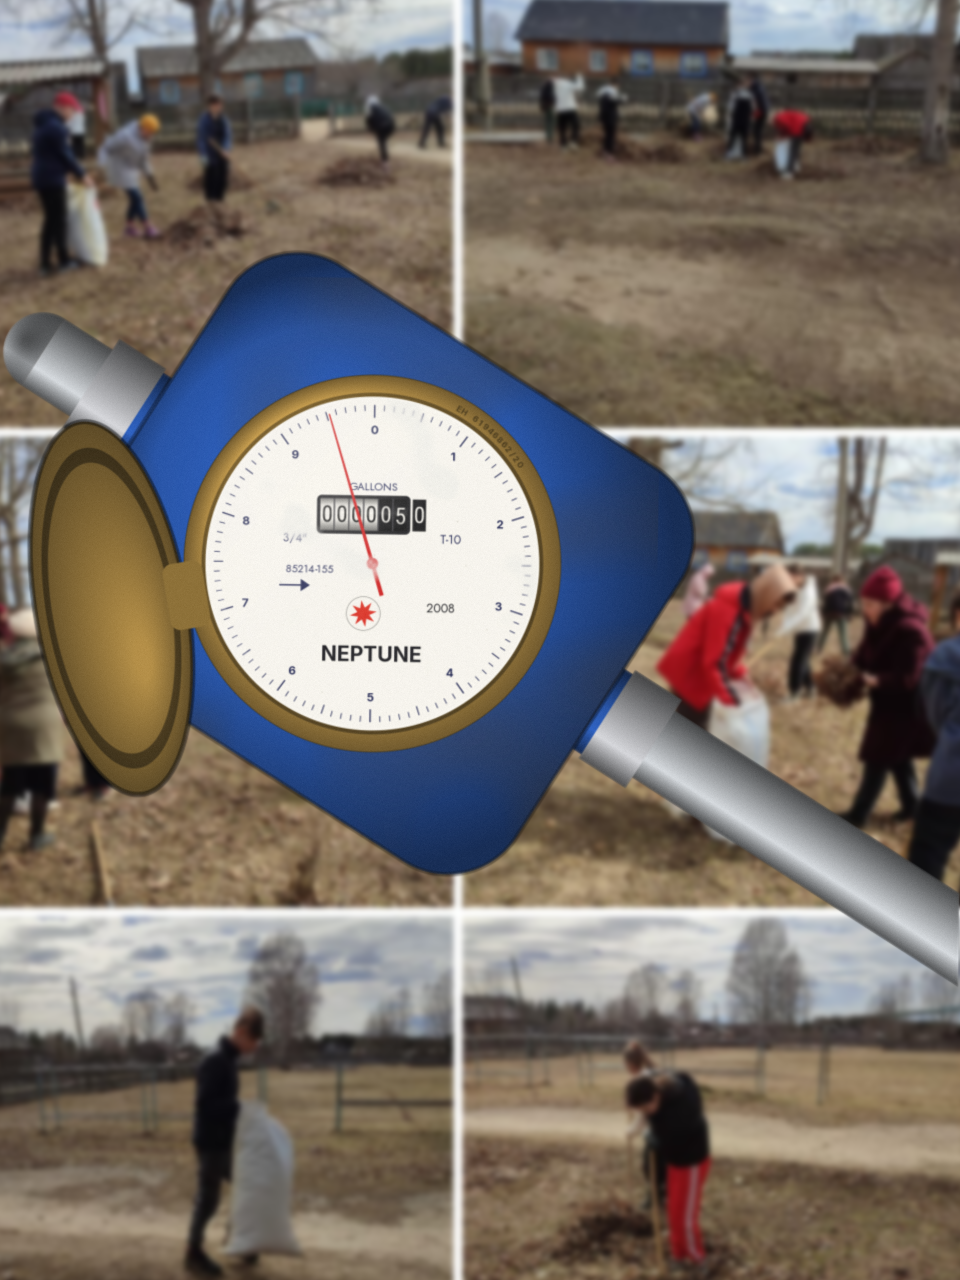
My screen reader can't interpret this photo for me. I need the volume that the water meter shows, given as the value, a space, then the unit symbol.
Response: 49.5 gal
